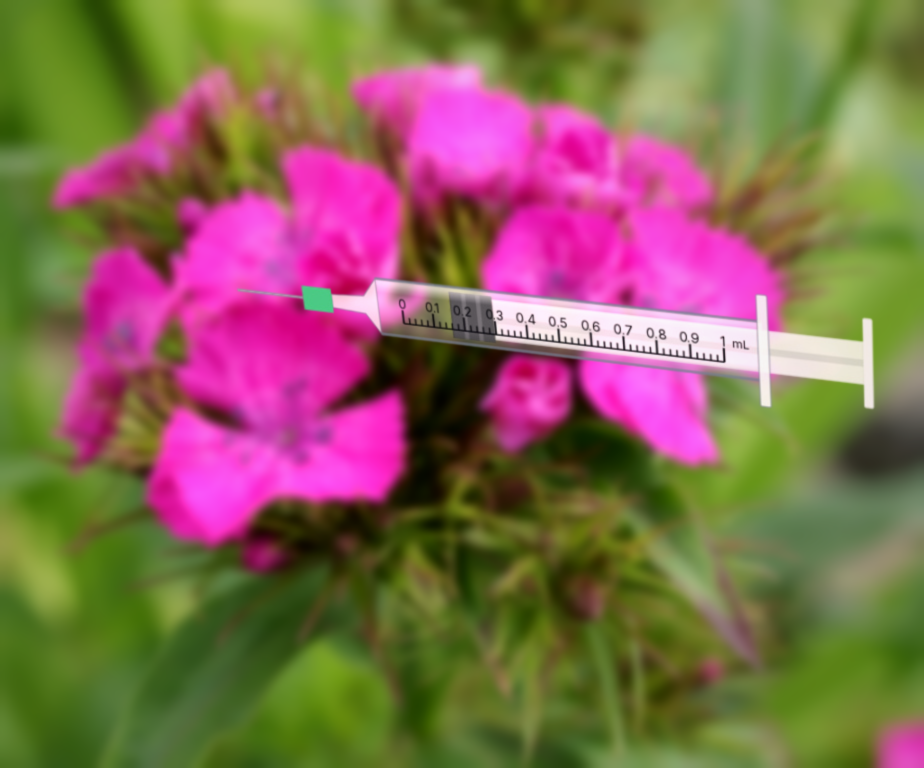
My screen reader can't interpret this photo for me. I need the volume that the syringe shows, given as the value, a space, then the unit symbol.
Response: 0.16 mL
